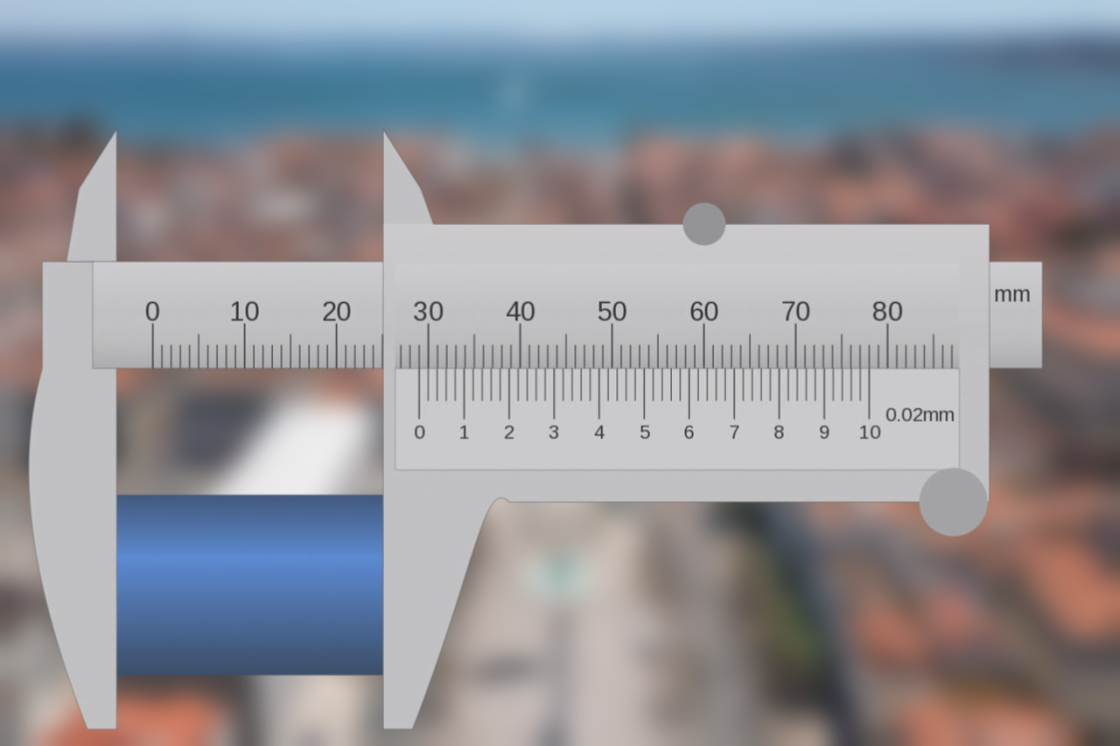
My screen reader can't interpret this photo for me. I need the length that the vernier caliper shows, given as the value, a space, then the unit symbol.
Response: 29.0 mm
